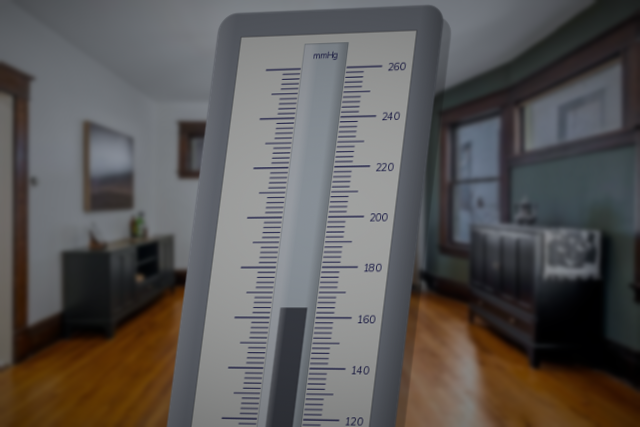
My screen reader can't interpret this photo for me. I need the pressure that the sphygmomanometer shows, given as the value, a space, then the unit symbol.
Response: 164 mmHg
